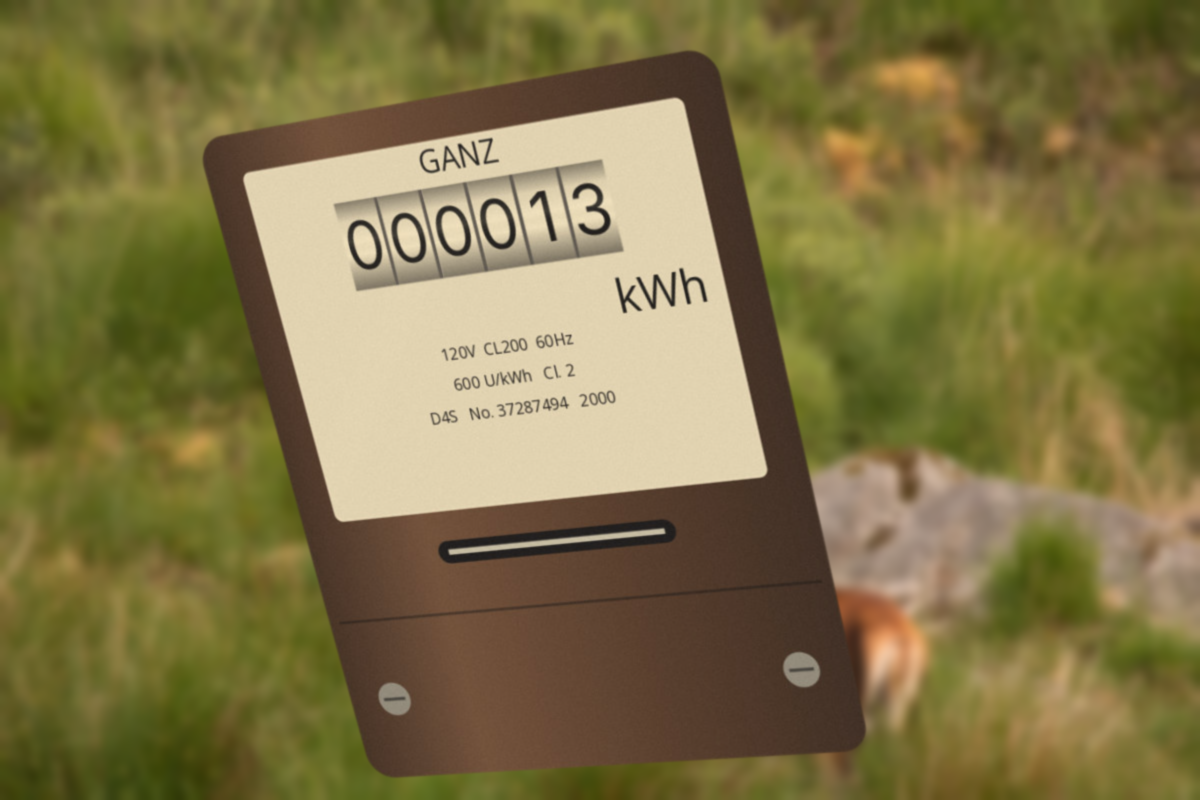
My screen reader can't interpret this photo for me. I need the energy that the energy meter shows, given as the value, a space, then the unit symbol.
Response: 13 kWh
